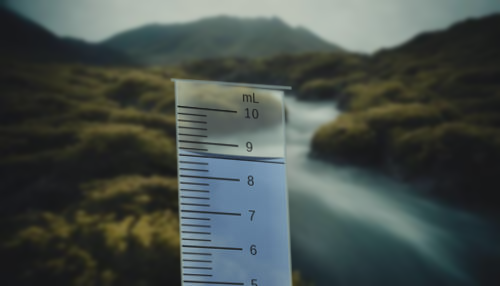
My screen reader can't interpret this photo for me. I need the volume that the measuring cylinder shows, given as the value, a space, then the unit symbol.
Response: 8.6 mL
